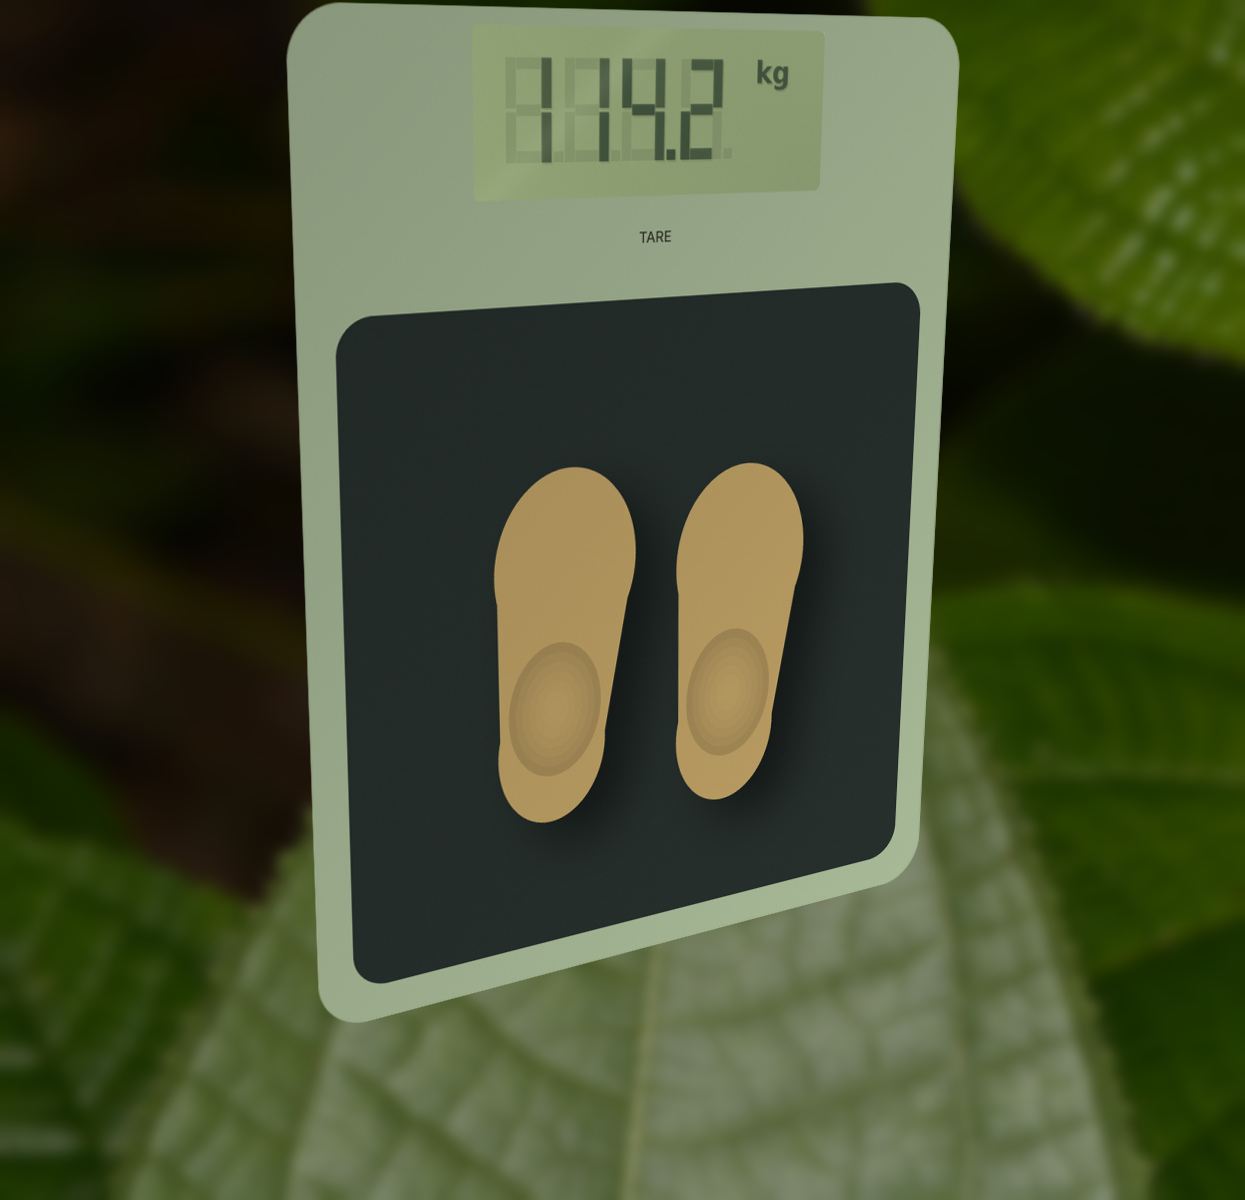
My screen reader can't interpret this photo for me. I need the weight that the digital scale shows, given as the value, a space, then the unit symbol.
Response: 114.2 kg
